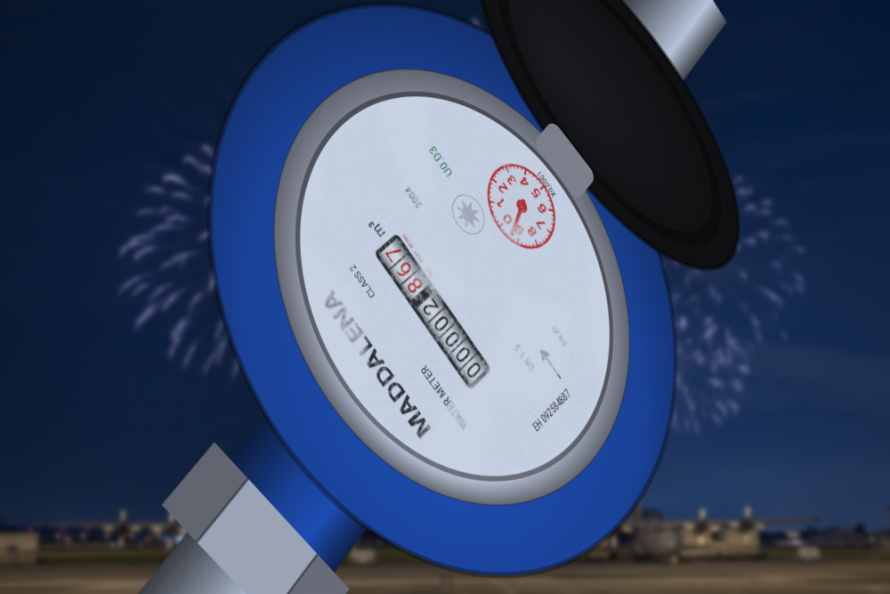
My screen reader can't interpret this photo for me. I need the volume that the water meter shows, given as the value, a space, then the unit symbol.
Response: 2.8669 m³
